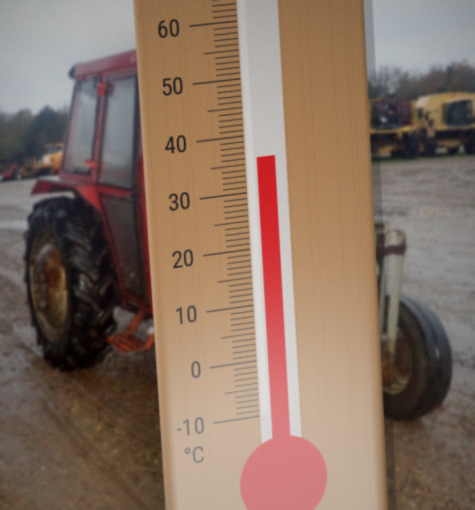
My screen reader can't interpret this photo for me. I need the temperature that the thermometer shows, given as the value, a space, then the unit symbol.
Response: 36 °C
